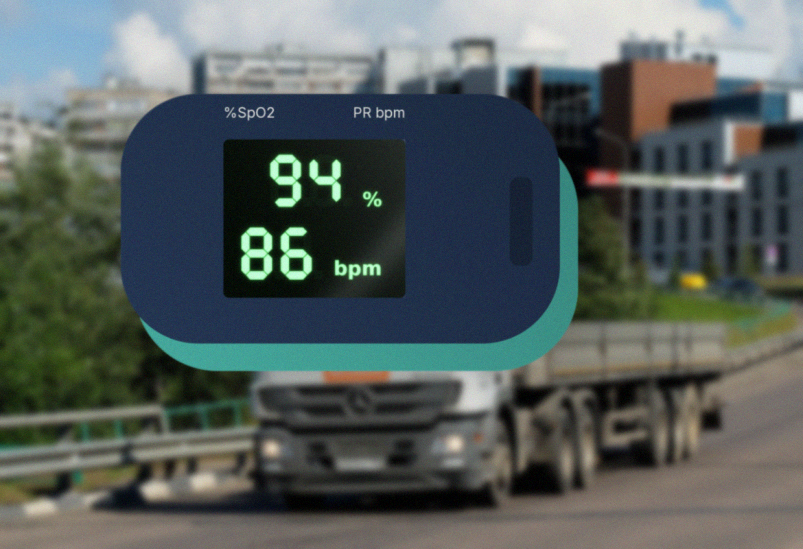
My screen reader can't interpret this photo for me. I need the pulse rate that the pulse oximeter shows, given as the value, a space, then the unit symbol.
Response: 86 bpm
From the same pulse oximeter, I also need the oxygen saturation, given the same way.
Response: 94 %
